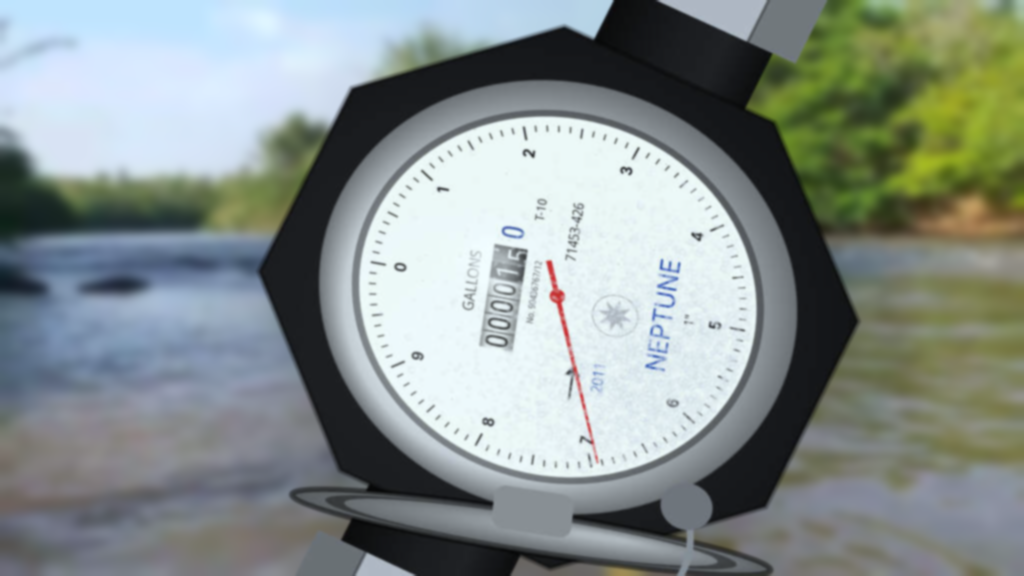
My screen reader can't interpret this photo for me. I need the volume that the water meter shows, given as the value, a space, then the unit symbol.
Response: 146.9 gal
